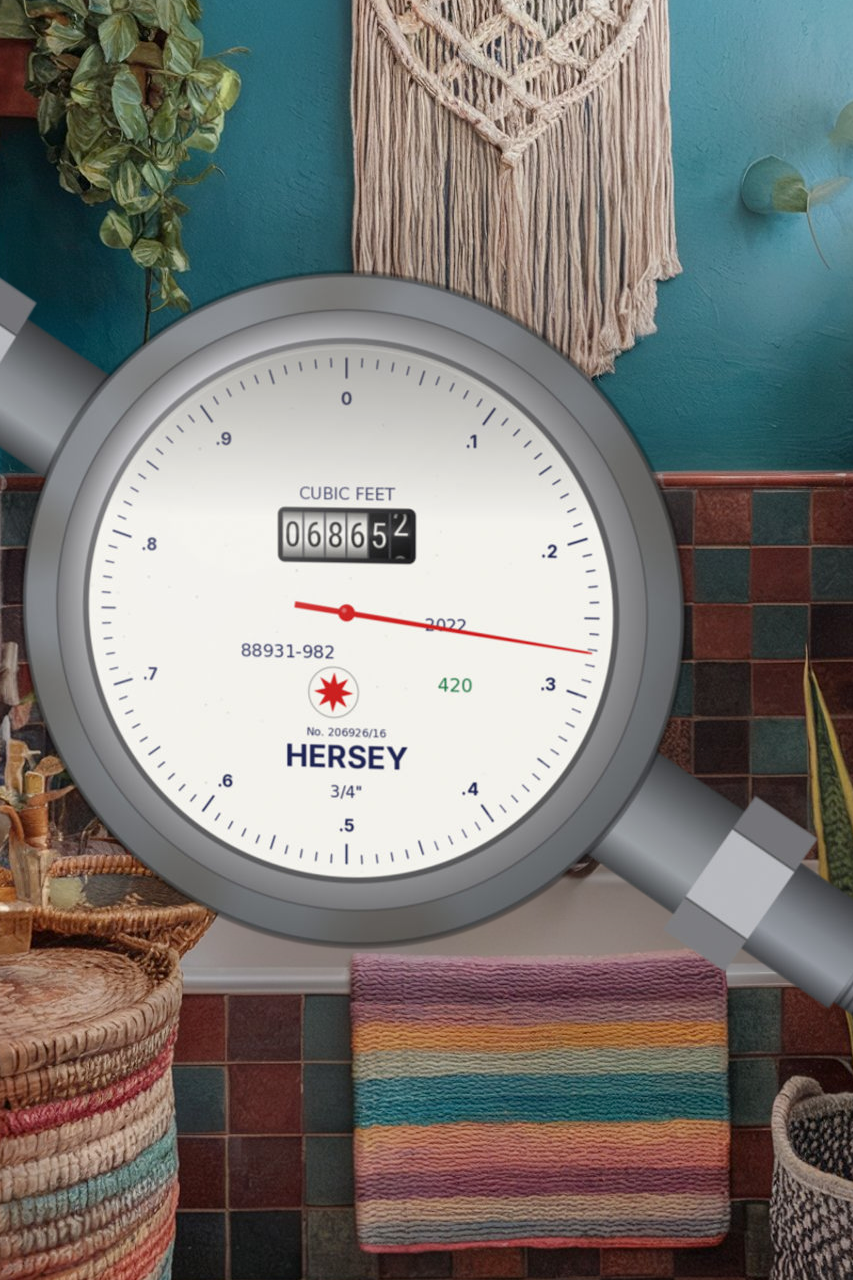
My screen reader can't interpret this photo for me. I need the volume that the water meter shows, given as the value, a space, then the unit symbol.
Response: 68652.27 ft³
